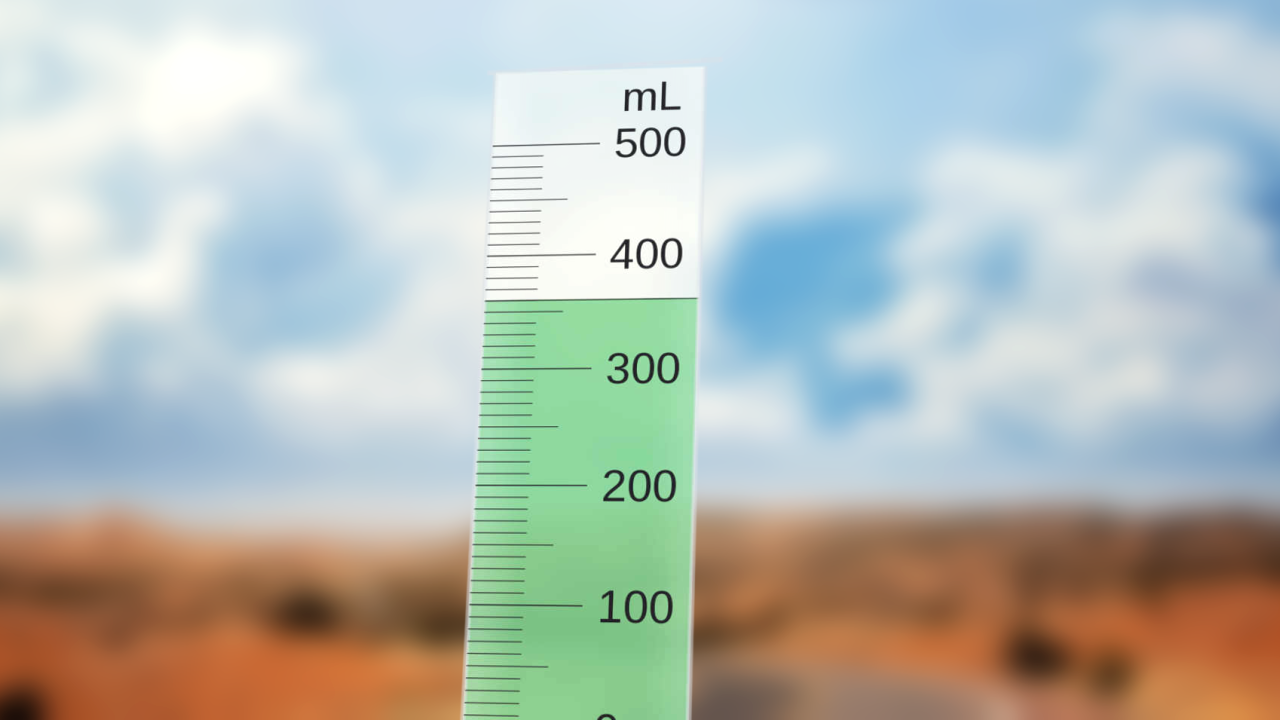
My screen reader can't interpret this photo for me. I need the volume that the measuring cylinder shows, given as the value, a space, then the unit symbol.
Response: 360 mL
